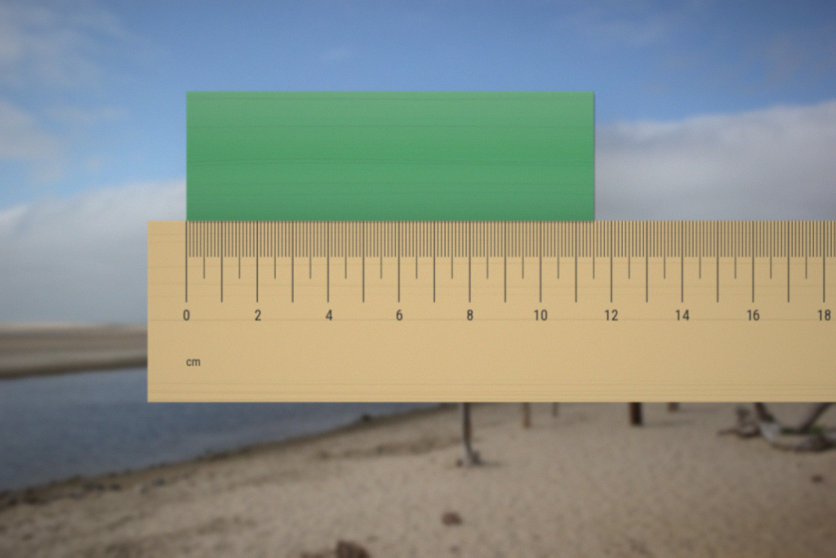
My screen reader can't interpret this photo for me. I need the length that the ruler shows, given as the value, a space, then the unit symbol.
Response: 11.5 cm
